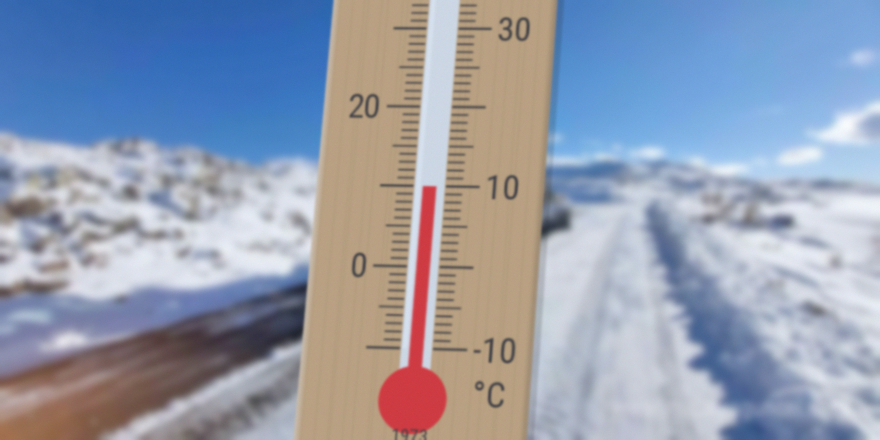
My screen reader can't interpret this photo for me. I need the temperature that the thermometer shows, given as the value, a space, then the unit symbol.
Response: 10 °C
